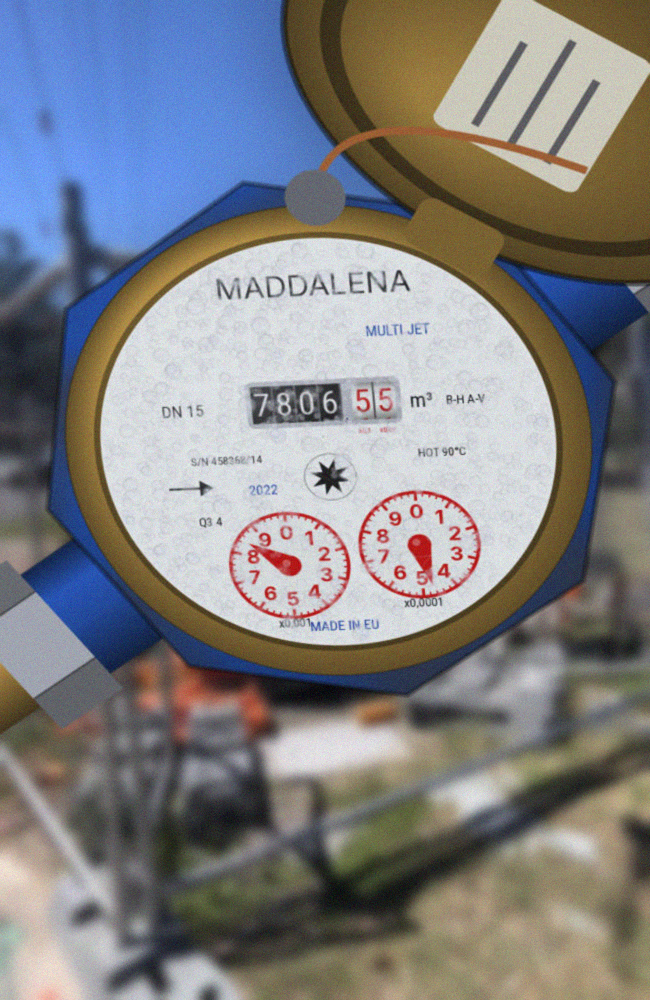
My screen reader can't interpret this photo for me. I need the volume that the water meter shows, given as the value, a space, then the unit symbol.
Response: 7806.5584 m³
